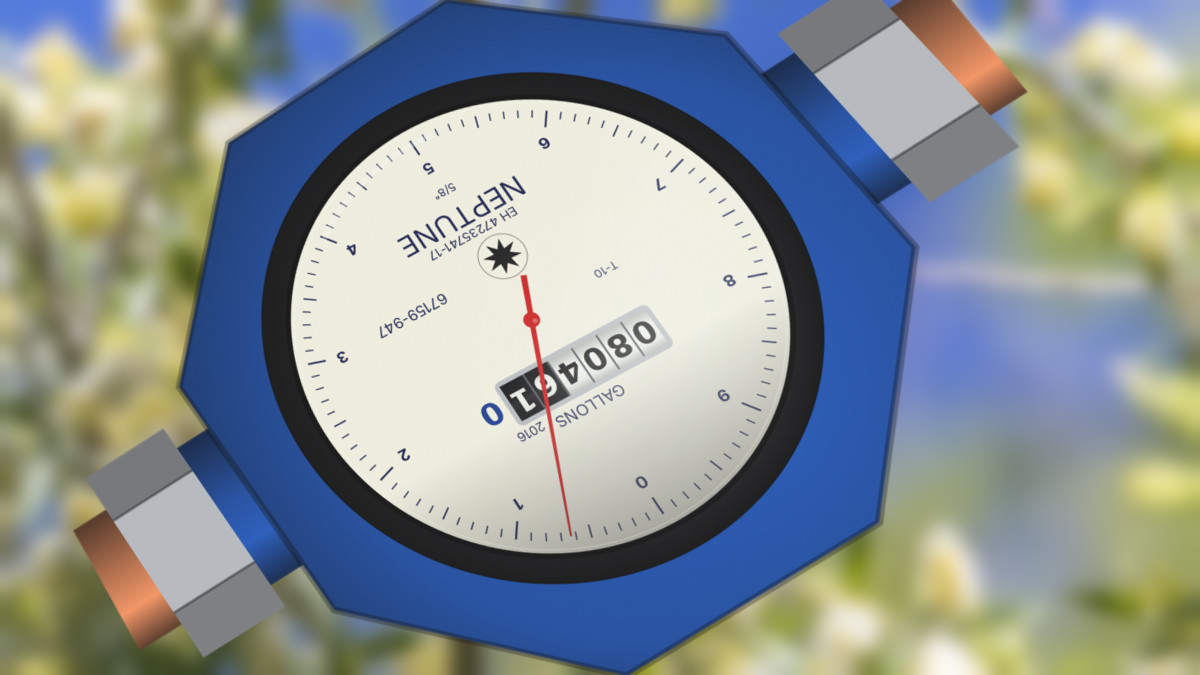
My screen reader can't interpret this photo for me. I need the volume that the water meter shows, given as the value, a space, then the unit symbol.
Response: 804610.6 gal
